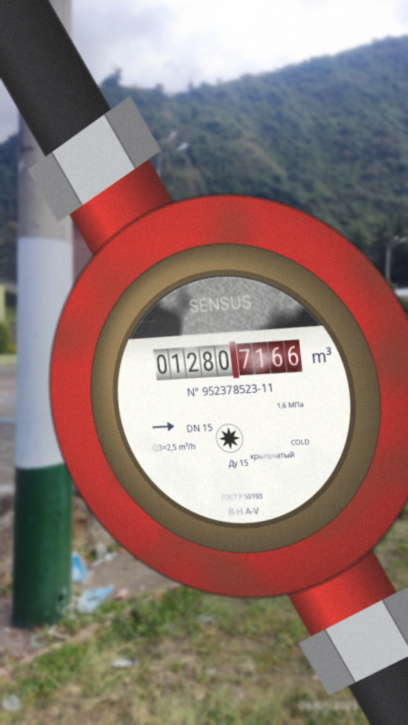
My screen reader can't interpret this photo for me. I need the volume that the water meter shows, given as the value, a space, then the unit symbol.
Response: 1280.7166 m³
